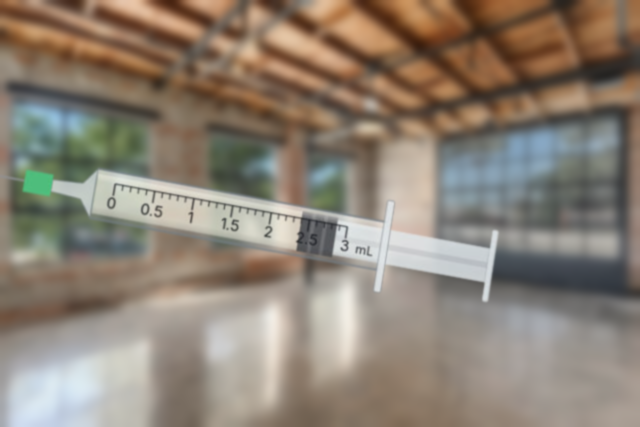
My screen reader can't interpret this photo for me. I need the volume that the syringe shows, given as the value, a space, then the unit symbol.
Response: 2.4 mL
